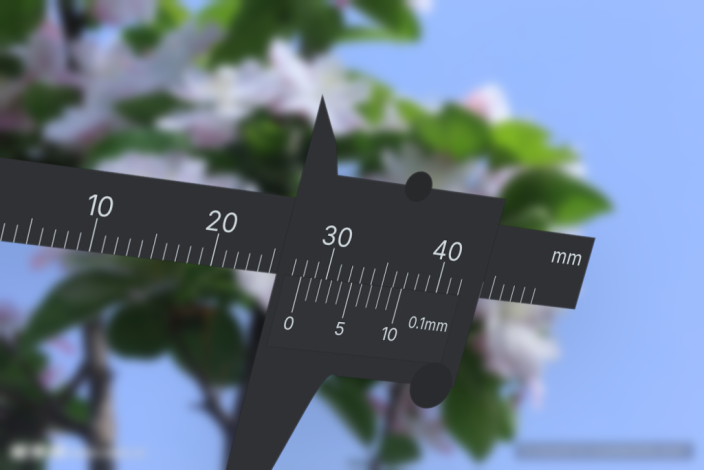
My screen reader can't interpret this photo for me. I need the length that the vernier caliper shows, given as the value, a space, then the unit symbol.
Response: 27.8 mm
